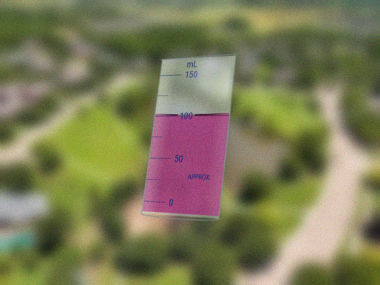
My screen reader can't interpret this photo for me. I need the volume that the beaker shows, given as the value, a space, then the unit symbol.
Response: 100 mL
